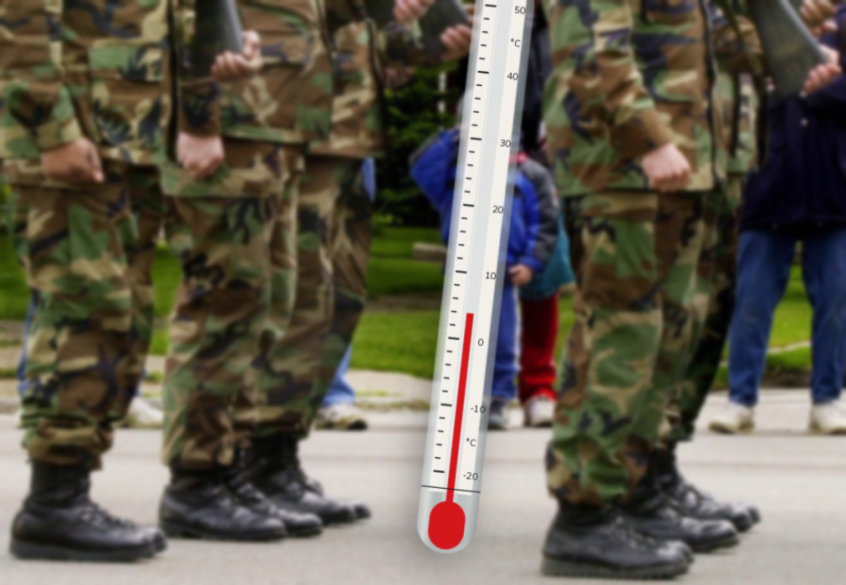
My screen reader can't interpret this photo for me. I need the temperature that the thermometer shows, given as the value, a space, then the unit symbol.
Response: 4 °C
